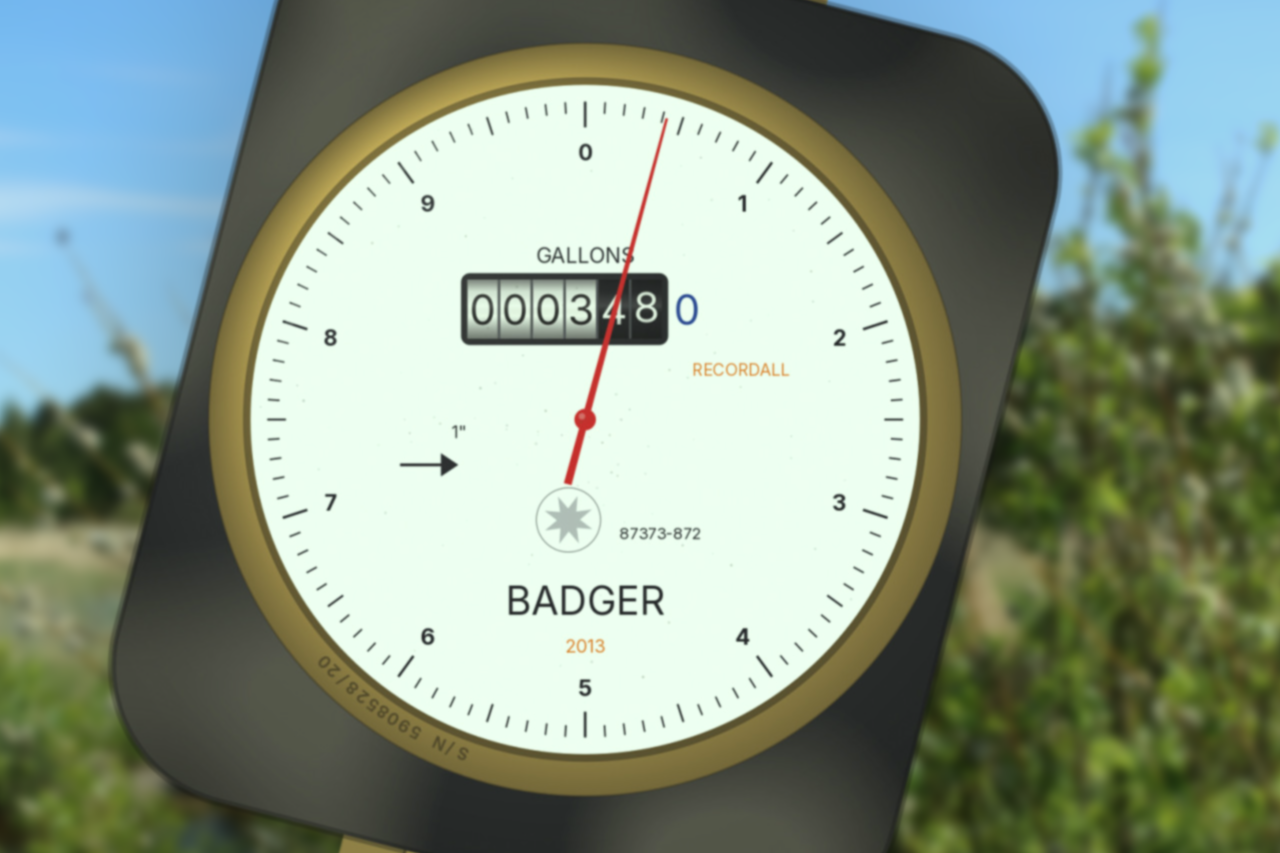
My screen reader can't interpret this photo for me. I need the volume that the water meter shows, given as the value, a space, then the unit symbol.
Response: 3480.4 gal
